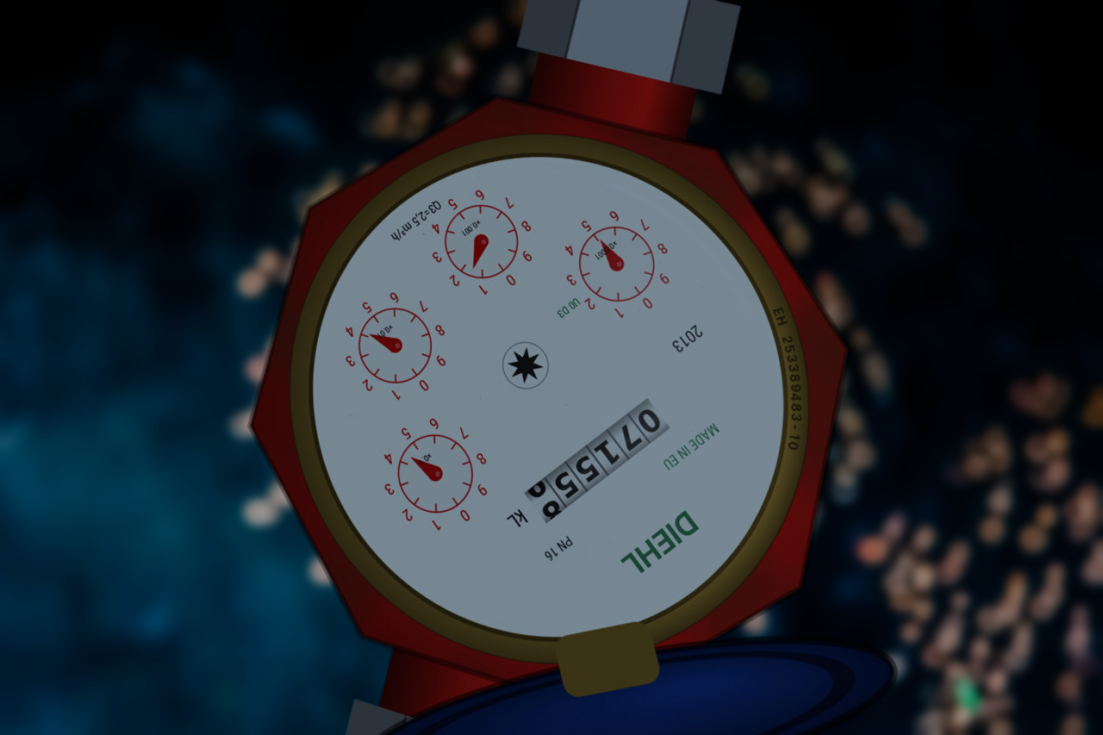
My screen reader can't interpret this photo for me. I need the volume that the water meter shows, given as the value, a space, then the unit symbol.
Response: 71558.4415 kL
